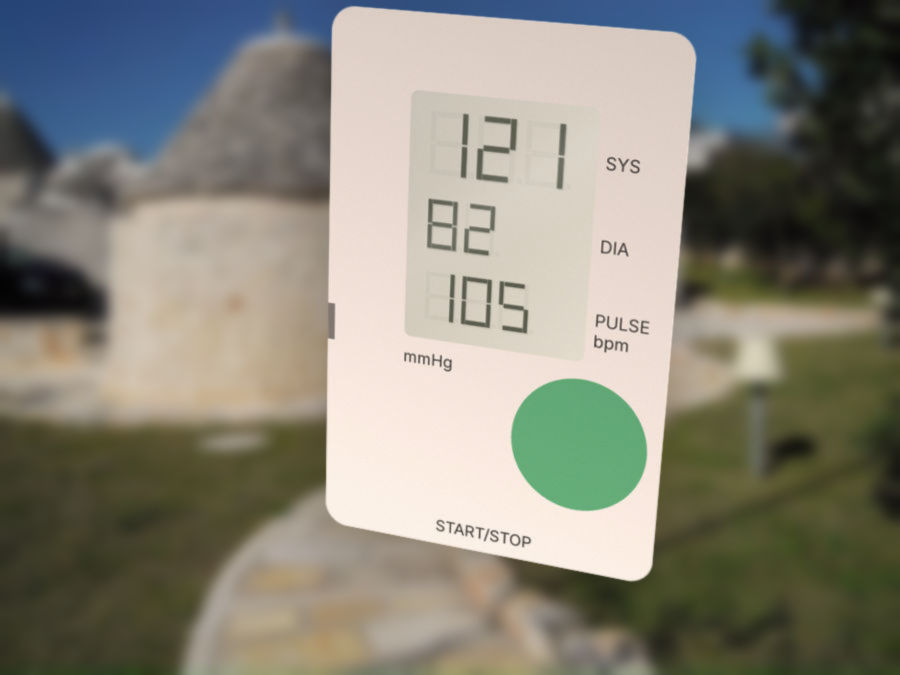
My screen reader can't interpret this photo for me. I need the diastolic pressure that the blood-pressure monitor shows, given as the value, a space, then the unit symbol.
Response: 82 mmHg
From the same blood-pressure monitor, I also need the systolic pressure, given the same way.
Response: 121 mmHg
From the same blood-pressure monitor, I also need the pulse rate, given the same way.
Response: 105 bpm
